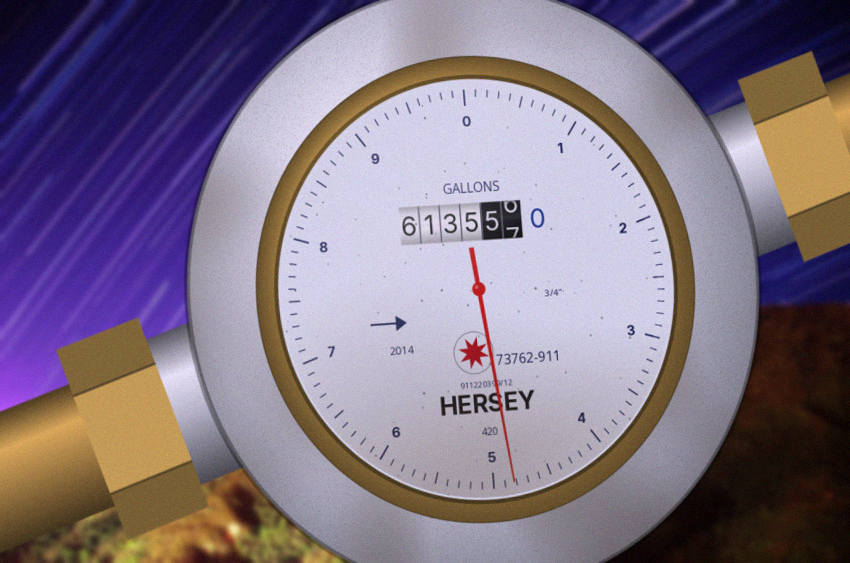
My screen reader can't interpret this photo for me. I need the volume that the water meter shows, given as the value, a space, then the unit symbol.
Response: 6135564.8 gal
